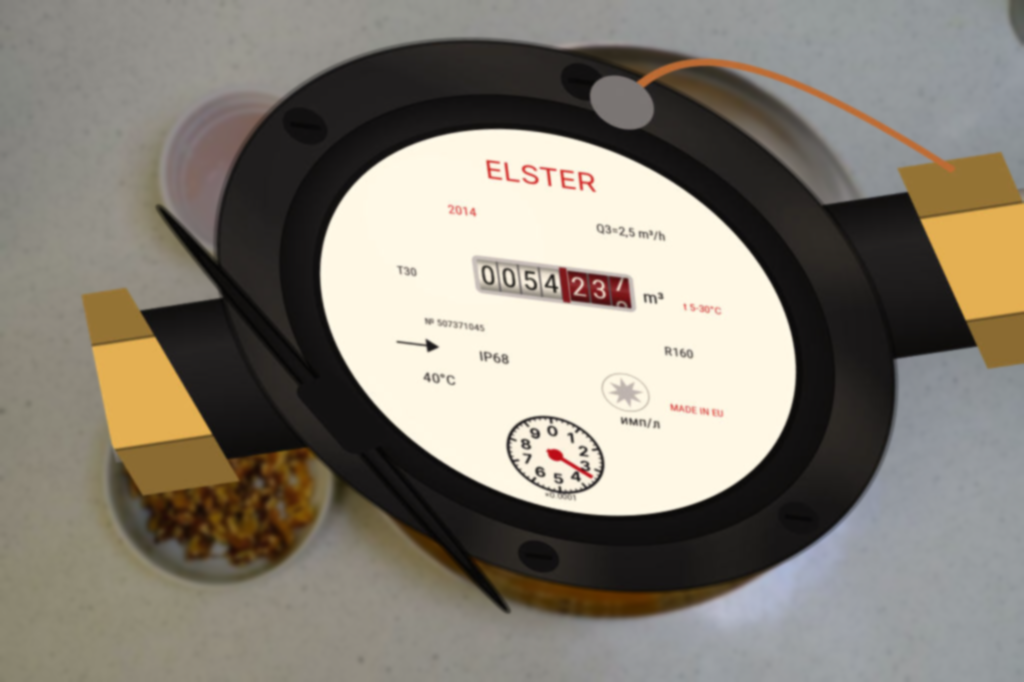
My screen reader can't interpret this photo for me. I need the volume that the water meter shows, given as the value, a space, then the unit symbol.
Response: 54.2373 m³
